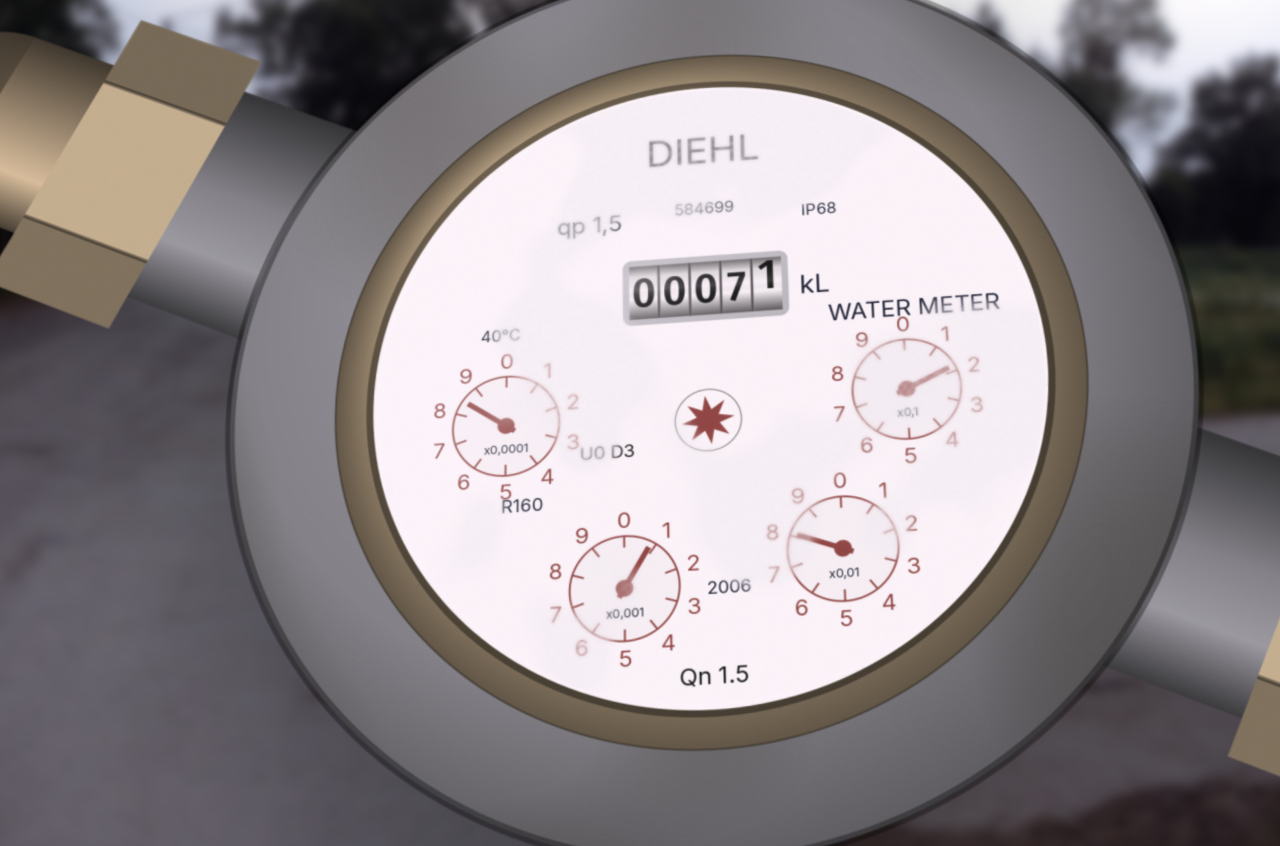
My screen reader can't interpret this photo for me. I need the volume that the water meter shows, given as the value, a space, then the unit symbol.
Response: 71.1808 kL
